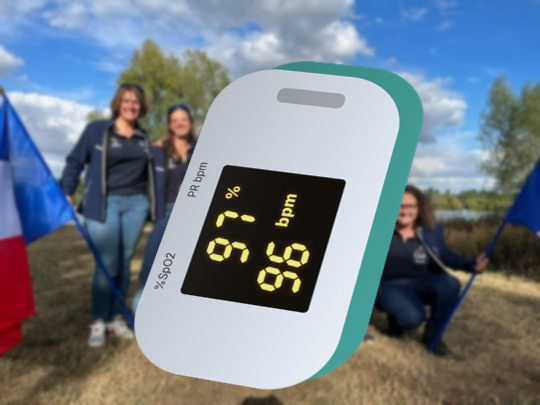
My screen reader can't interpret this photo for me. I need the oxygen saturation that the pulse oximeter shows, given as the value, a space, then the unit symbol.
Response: 97 %
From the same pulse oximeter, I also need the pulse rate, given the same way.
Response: 96 bpm
